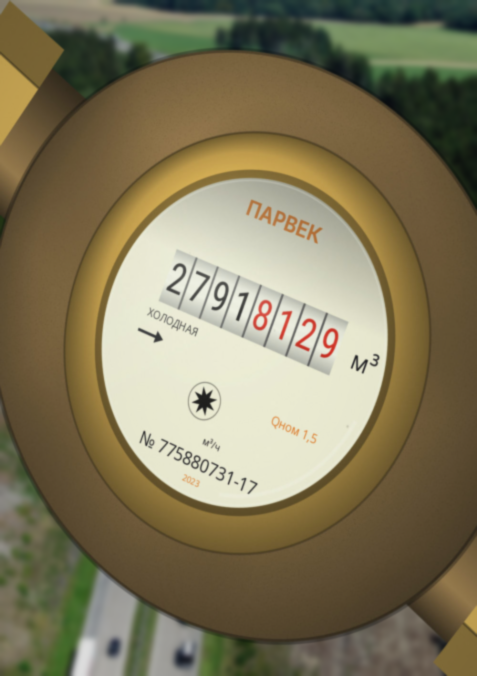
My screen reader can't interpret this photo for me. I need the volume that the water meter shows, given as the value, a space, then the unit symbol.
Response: 2791.8129 m³
